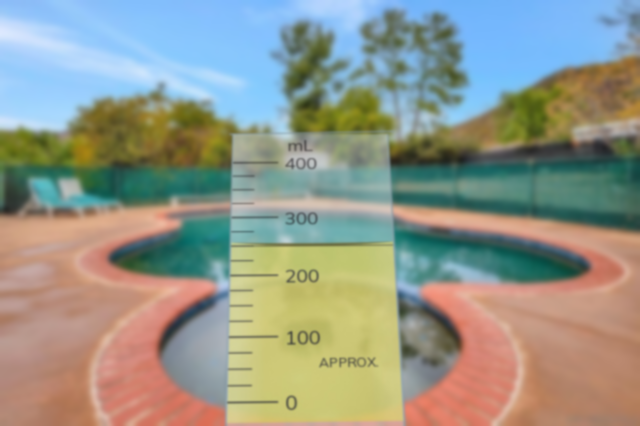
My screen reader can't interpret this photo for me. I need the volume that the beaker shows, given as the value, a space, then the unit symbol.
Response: 250 mL
